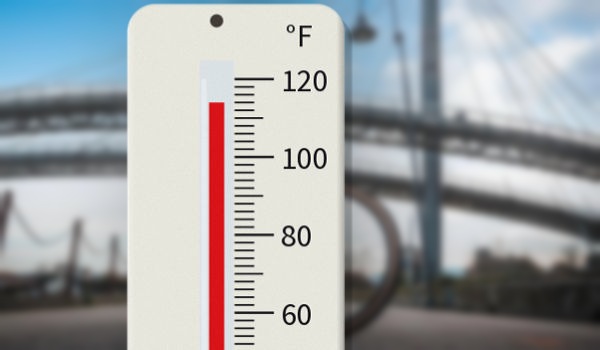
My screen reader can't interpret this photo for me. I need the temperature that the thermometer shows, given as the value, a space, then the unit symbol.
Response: 114 °F
